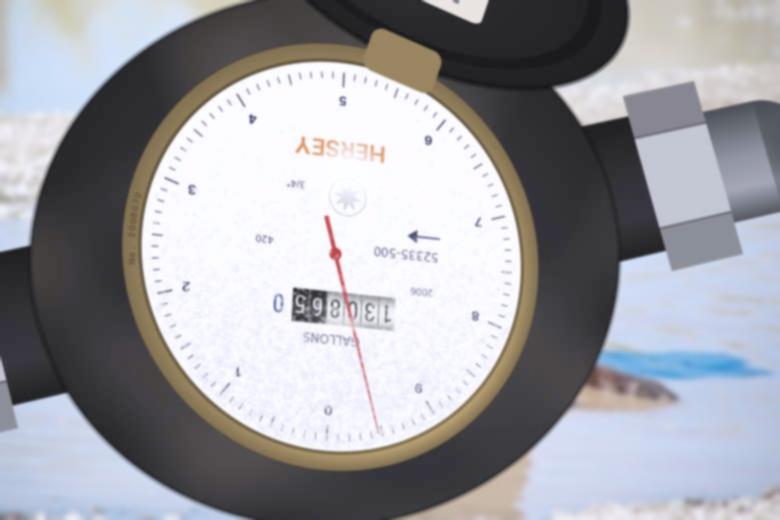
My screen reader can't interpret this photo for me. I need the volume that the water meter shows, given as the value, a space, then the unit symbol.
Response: 1308649.5 gal
